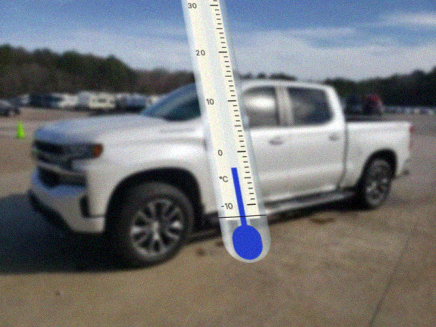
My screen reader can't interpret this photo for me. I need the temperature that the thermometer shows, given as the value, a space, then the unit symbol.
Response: -3 °C
